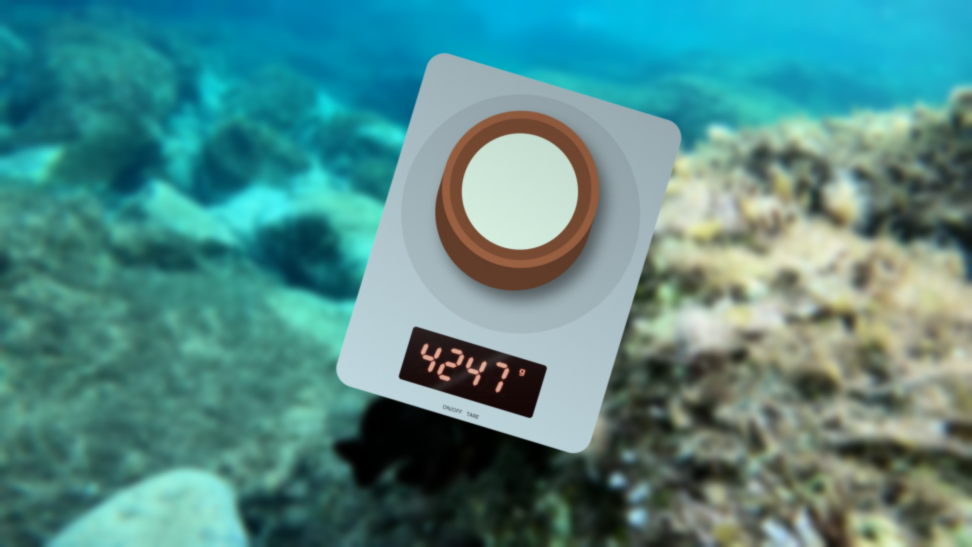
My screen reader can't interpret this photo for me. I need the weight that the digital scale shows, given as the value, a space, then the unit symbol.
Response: 4247 g
